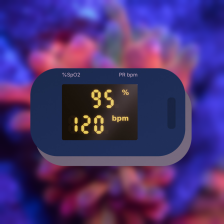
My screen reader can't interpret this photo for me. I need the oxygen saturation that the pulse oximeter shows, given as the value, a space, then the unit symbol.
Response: 95 %
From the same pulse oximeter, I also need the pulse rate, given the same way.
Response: 120 bpm
